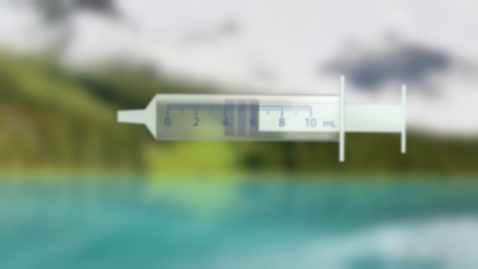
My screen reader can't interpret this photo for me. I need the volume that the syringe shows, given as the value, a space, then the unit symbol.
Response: 4 mL
